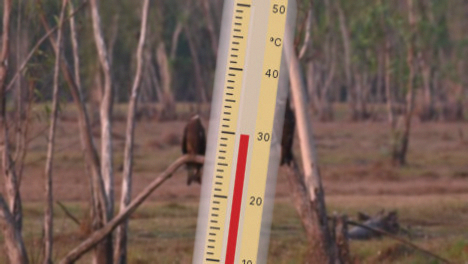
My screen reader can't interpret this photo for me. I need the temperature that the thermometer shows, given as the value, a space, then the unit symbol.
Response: 30 °C
